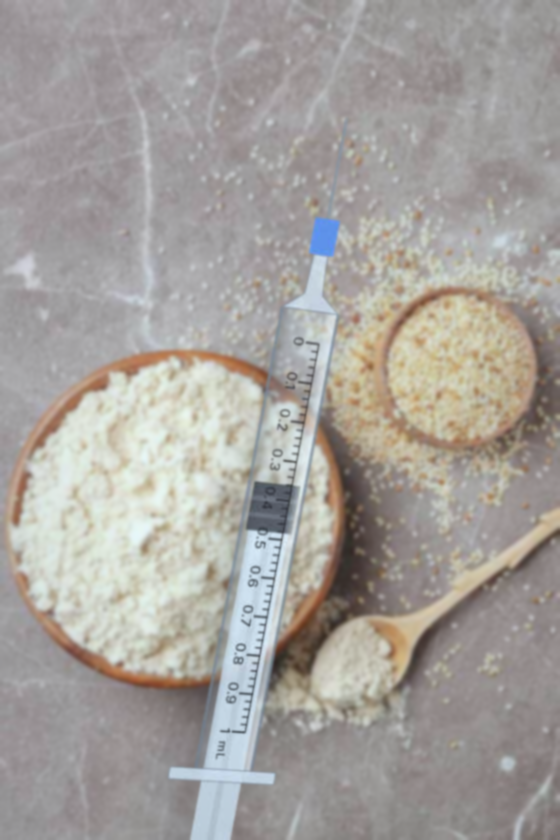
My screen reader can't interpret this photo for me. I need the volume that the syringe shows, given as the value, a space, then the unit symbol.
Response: 0.36 mL
